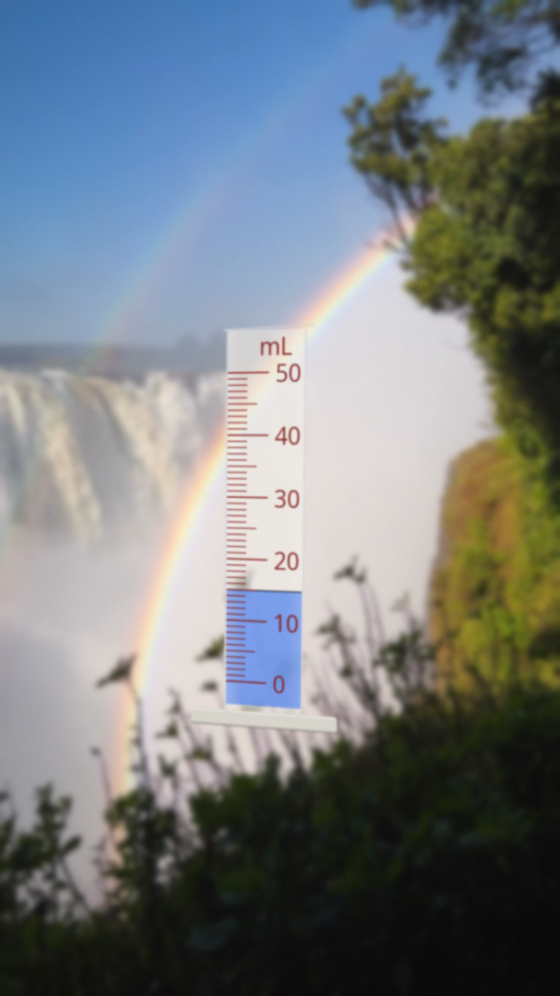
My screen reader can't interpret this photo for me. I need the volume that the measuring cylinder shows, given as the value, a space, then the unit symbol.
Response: 15 mL
